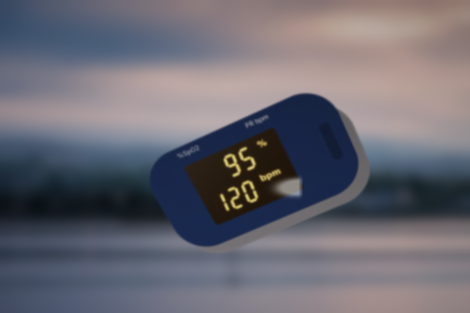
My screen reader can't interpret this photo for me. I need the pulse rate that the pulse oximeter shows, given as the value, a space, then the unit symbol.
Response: 120 bpm
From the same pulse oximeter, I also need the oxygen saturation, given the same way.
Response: 95 %
